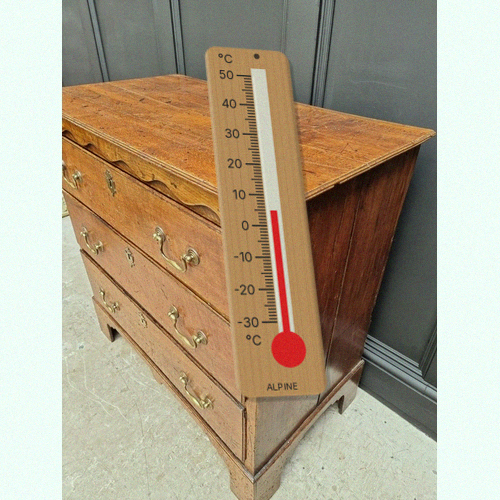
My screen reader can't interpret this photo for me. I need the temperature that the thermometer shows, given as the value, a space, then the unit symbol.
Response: 5 °C
